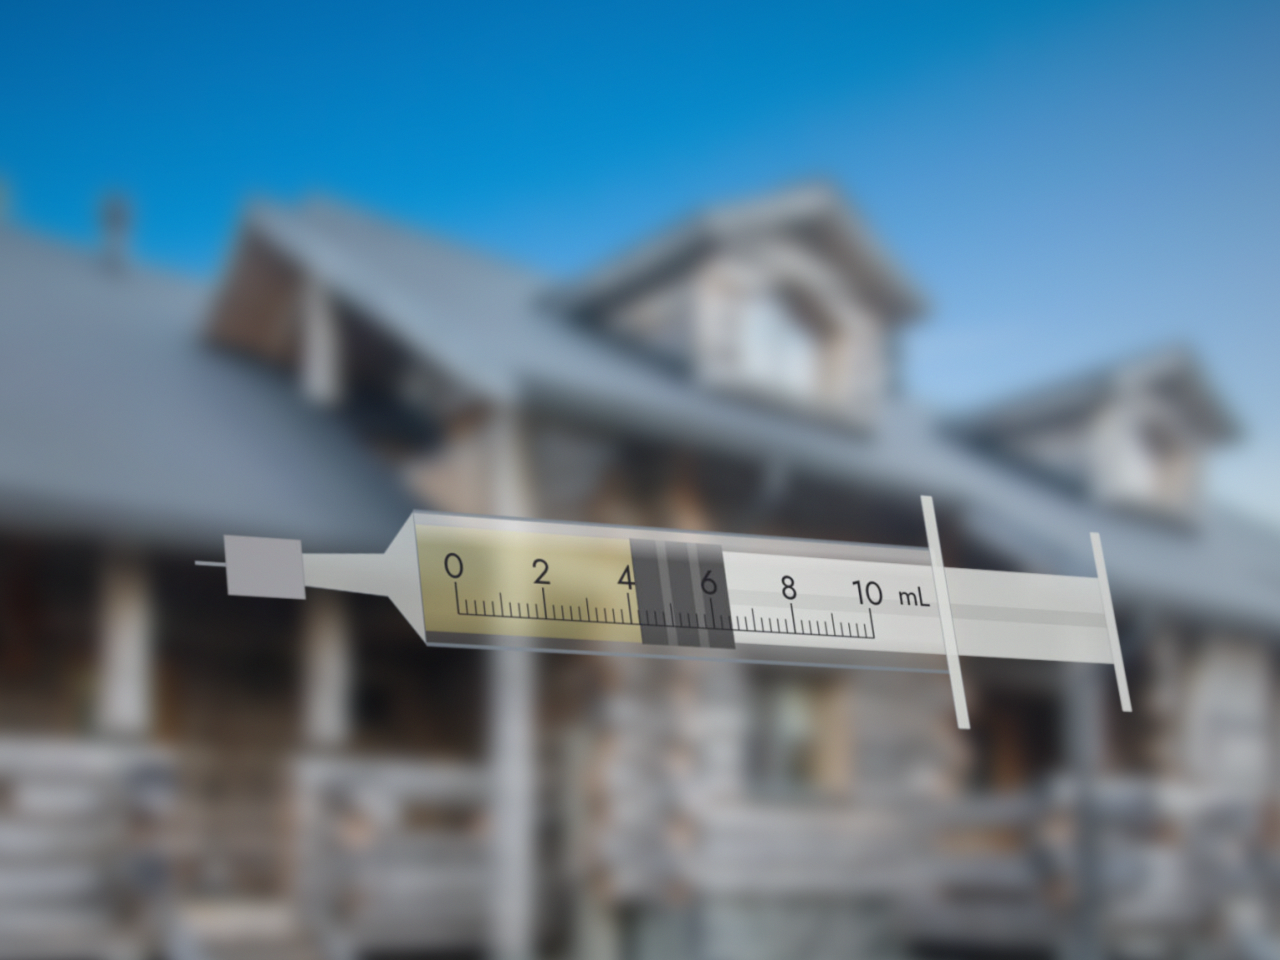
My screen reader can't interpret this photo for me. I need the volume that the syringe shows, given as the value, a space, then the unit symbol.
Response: 4.2 mL
